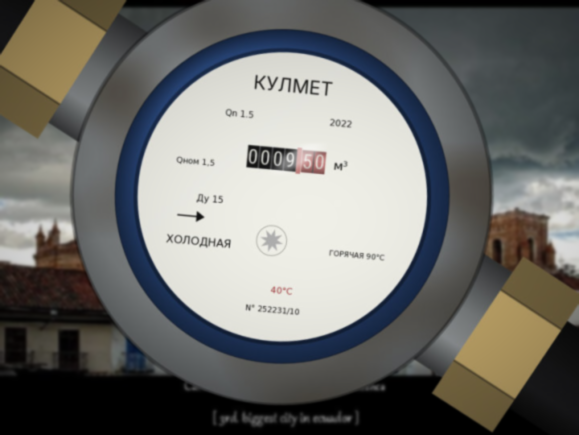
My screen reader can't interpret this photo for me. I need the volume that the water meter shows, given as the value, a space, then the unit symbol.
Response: 9.50 m³
